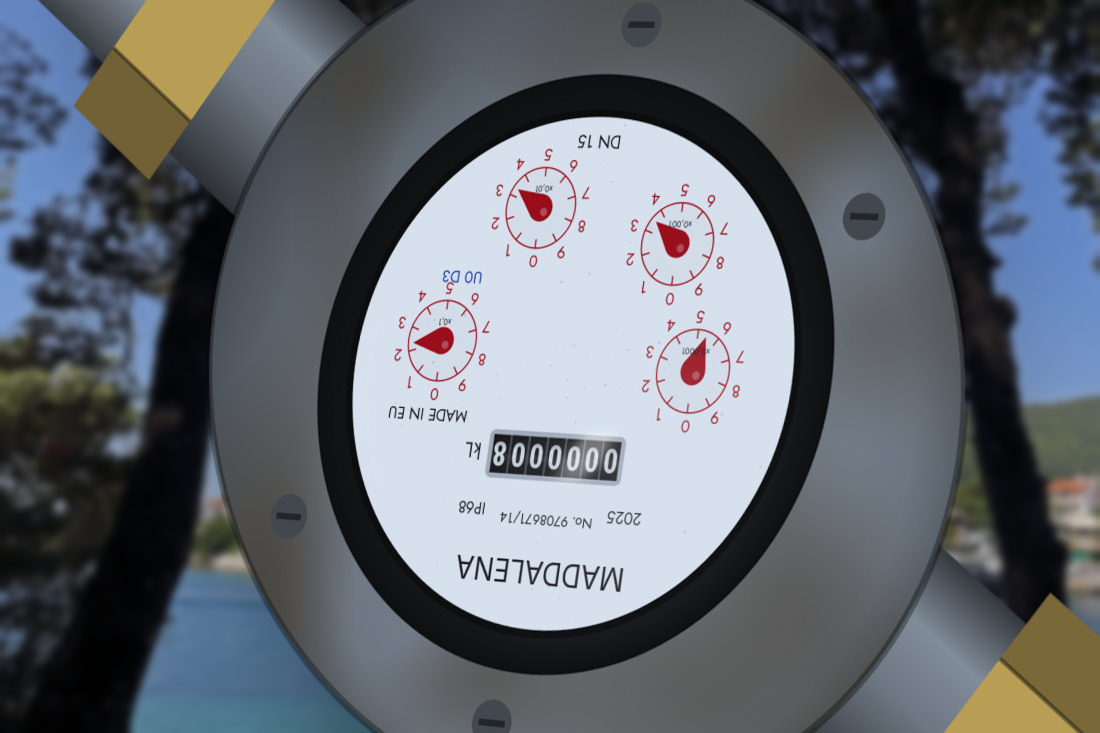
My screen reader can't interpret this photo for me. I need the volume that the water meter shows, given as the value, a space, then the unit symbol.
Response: 8.2335 kL
